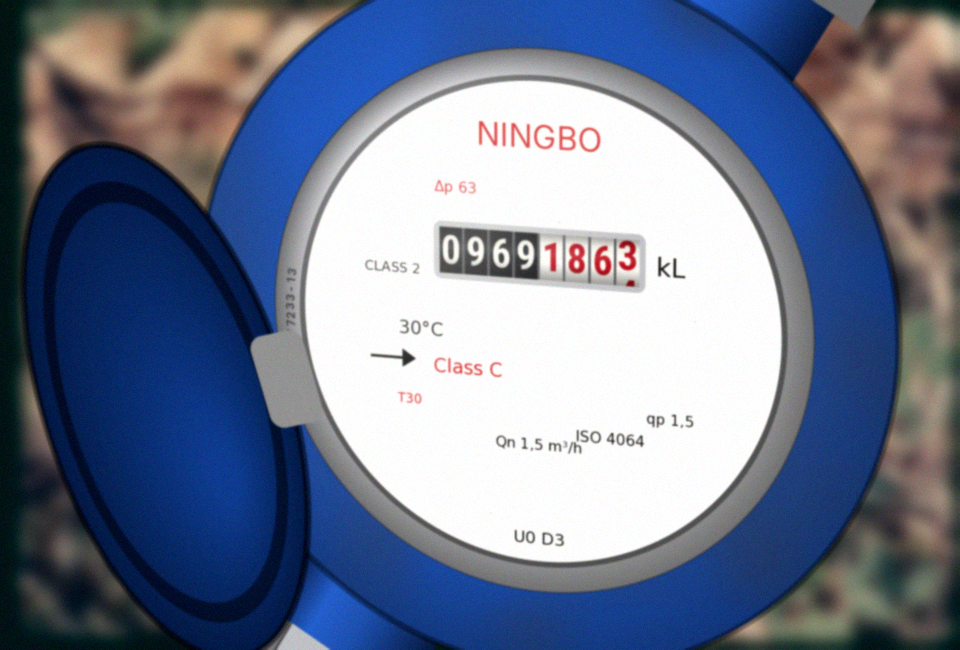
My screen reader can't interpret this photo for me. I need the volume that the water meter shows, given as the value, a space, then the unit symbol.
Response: 969.1863 kL
